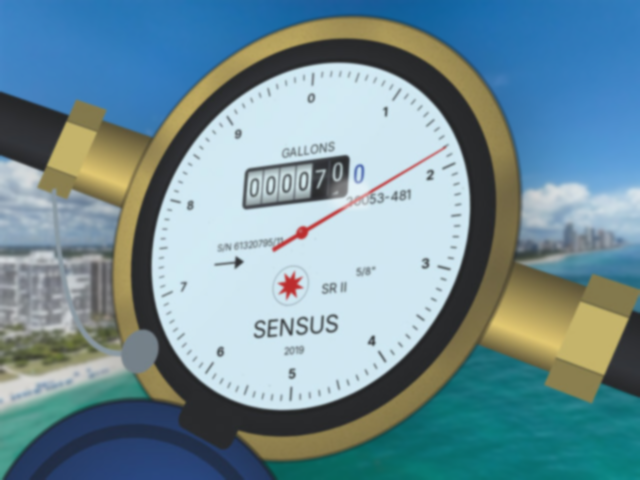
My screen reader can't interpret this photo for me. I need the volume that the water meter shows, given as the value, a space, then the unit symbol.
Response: 701.8 gal
